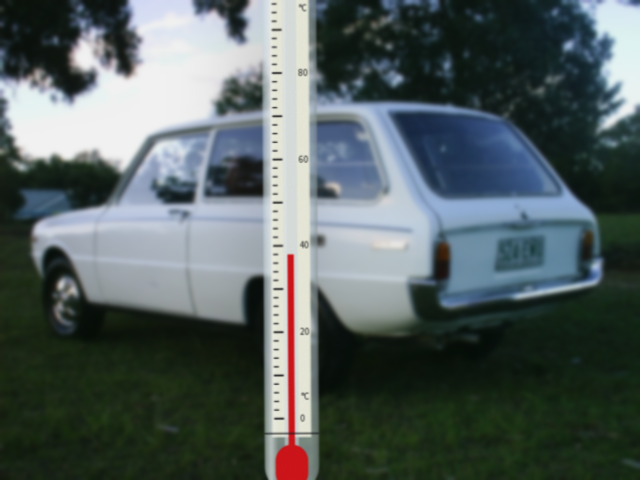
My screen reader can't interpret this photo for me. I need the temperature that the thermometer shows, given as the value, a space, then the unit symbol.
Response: 38 °C
